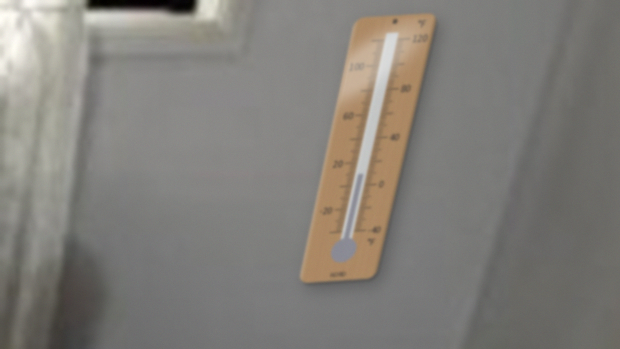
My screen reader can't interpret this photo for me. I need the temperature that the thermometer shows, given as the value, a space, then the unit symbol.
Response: 10 °F
